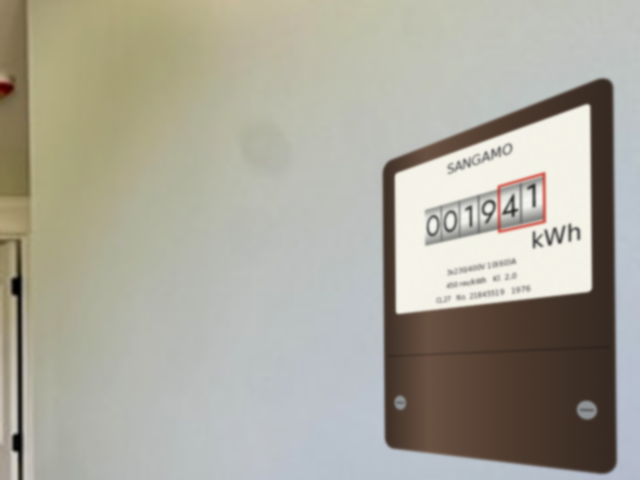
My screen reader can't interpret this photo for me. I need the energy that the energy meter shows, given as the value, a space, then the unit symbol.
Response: 19.41 kWh
